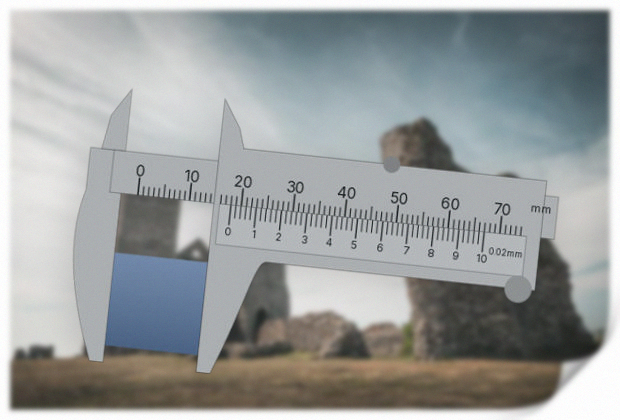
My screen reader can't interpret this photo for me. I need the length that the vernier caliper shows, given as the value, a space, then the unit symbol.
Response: 18.0 mm
